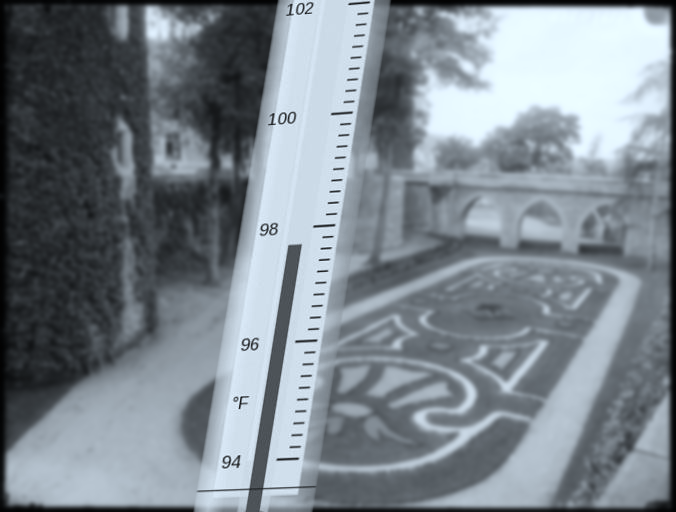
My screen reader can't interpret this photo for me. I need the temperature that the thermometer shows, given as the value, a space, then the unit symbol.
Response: 97.7 °F
